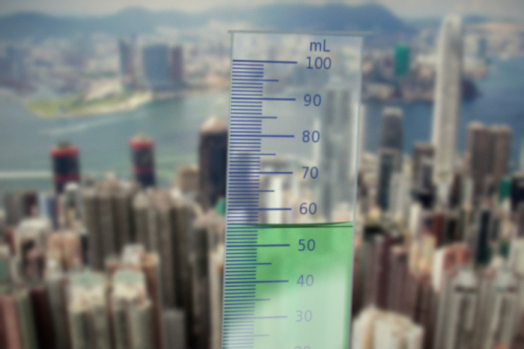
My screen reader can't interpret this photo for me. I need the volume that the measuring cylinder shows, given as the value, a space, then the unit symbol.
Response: 55 mL
